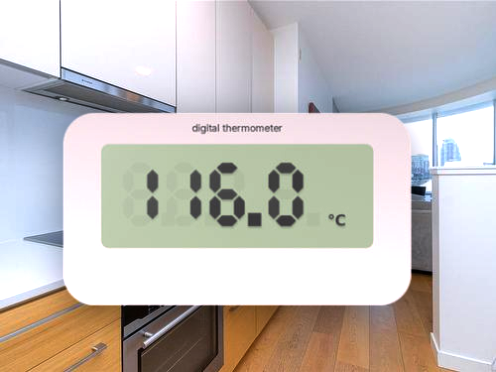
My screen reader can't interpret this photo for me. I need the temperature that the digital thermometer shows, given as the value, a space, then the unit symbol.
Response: 116.0 °C
